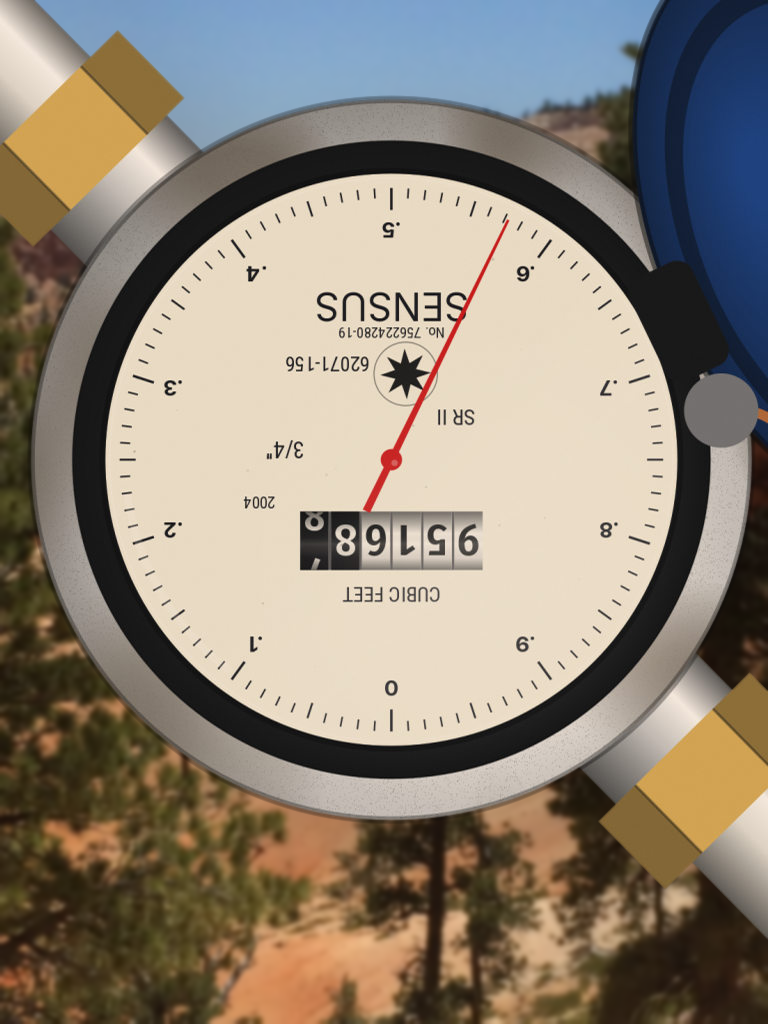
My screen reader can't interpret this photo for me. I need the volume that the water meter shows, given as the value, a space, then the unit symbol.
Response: 951687.57 ft³
